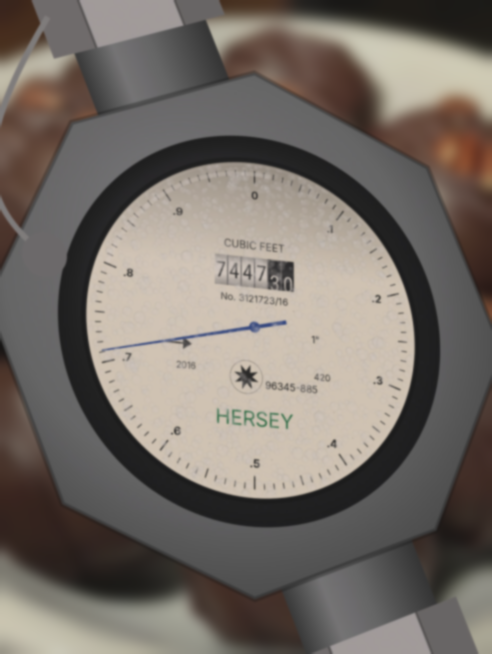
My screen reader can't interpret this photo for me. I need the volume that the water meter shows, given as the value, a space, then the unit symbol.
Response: 744729.71 ft³
